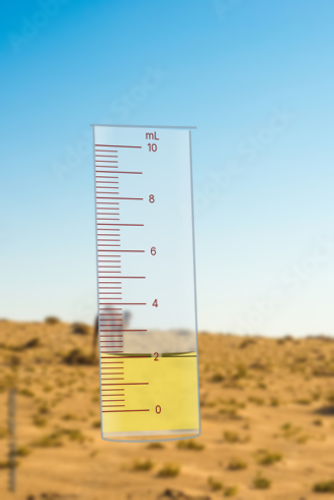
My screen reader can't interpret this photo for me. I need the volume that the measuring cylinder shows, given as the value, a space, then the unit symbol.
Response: 2 mL
